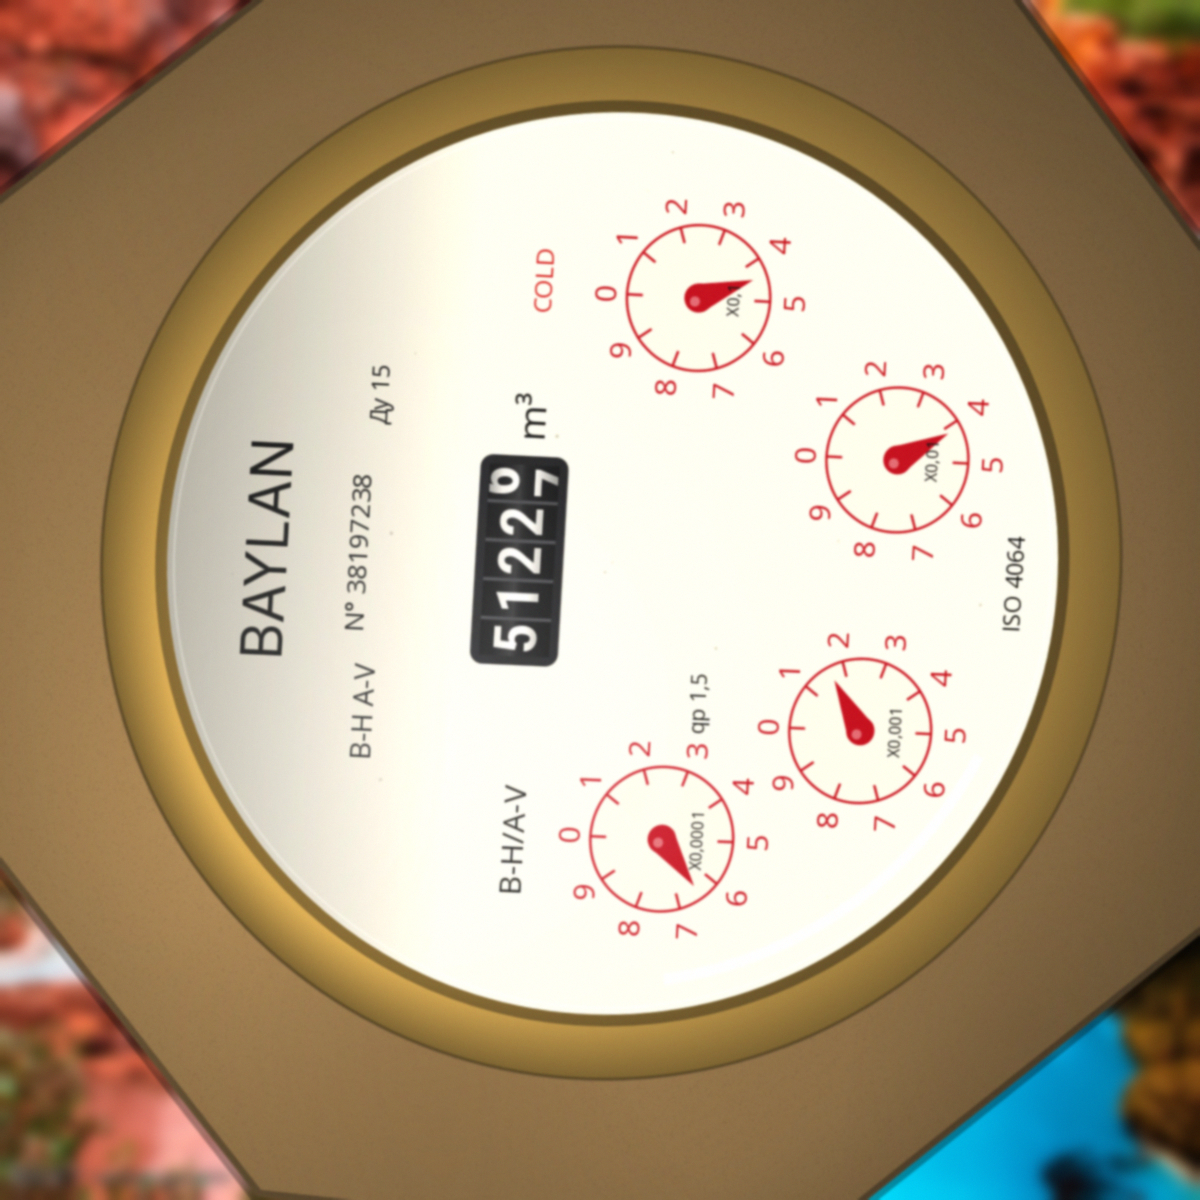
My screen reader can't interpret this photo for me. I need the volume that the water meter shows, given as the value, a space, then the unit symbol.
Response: 51226.4416 m³
